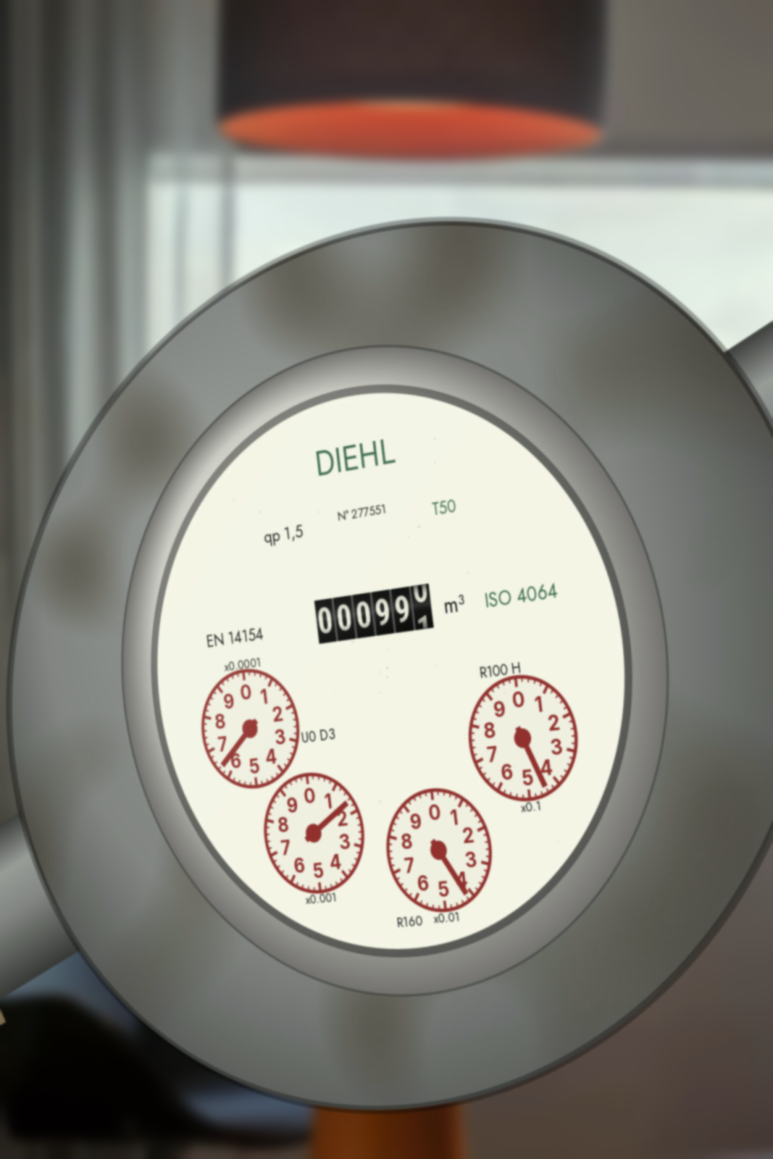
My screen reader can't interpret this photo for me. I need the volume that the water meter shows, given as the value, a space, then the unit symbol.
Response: 990.4416 m³
